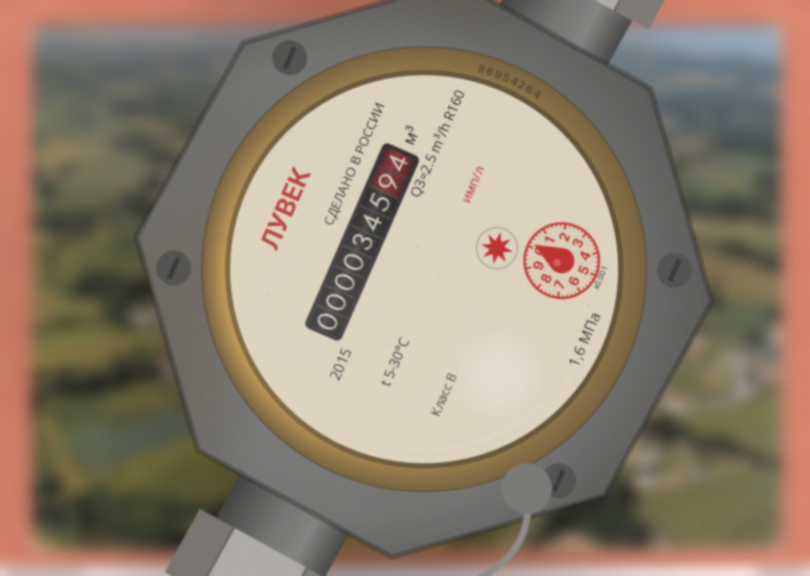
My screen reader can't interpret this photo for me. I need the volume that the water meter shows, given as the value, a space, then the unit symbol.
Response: 345.940 m³
